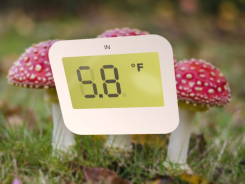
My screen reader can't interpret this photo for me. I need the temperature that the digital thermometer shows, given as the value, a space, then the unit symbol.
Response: 5.8 °F
